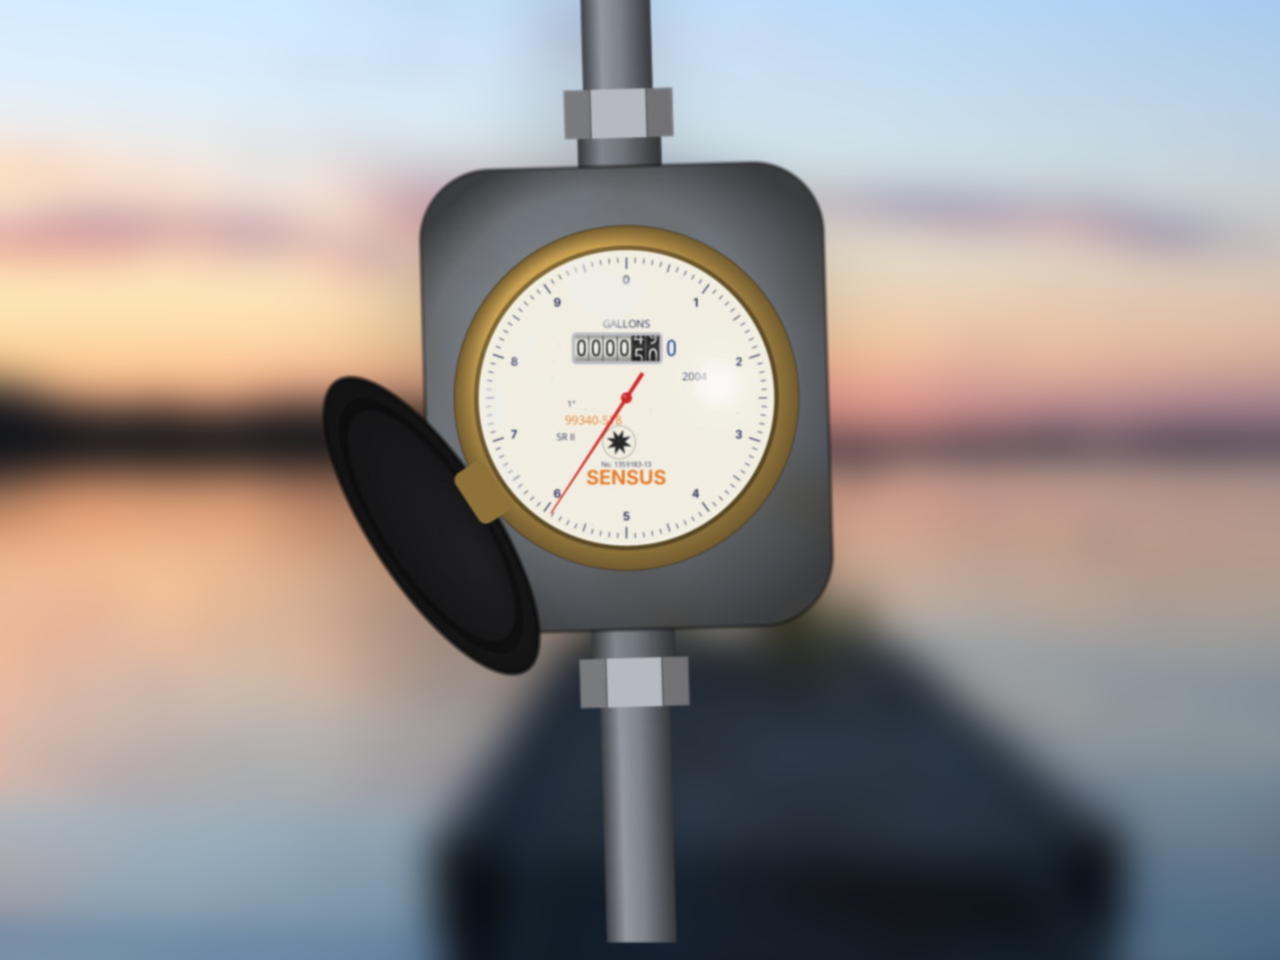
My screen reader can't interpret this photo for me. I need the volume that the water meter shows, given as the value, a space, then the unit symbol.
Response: 495.9 gal
